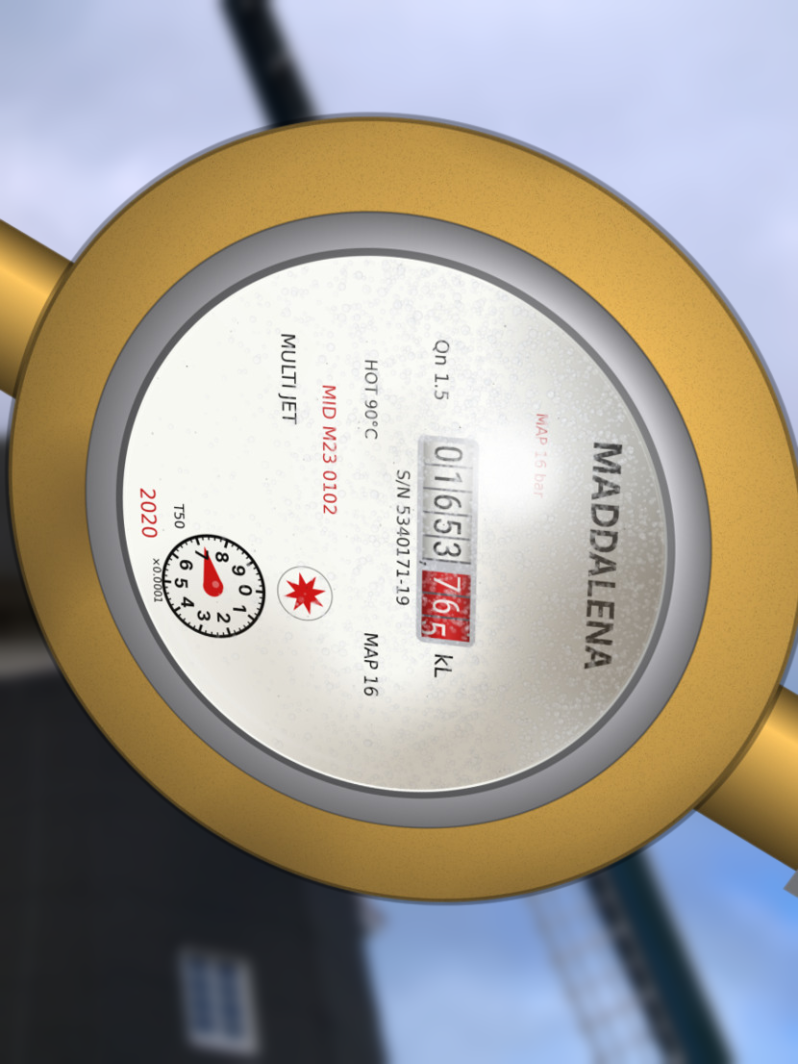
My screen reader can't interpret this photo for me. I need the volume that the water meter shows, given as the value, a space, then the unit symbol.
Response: 1653.7647 kL
